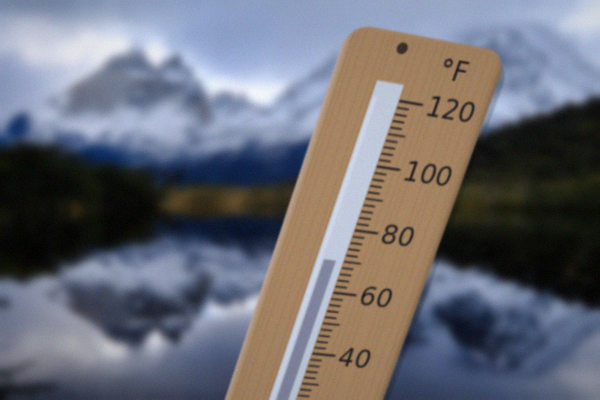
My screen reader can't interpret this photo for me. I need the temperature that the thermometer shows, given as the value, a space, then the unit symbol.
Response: 70 °F
